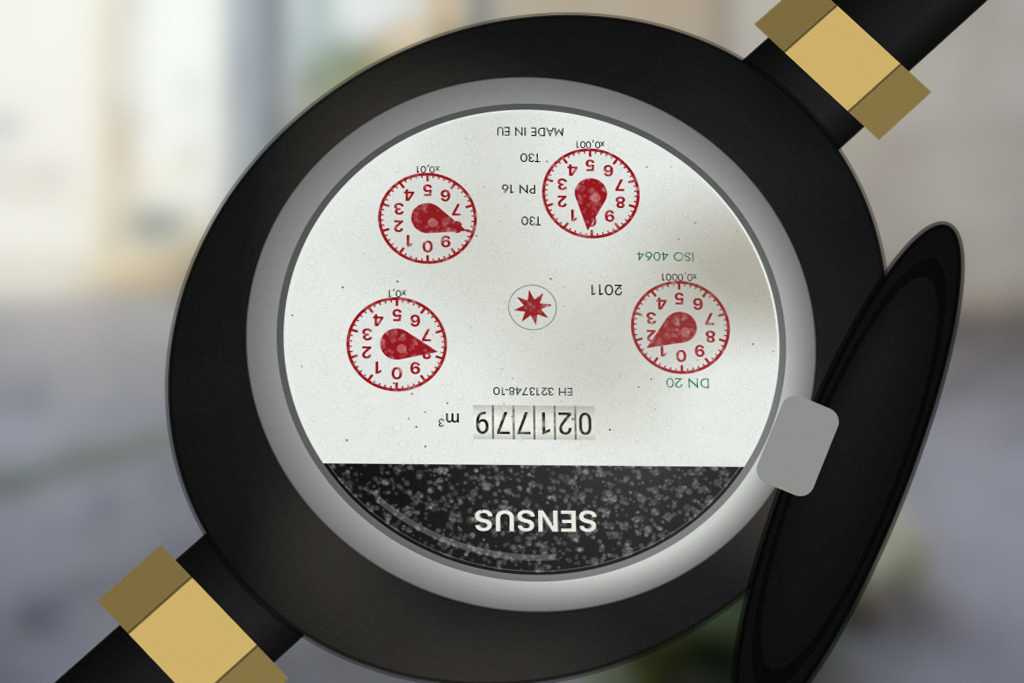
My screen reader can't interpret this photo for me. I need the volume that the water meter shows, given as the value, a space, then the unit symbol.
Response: 21779.7801 m³
